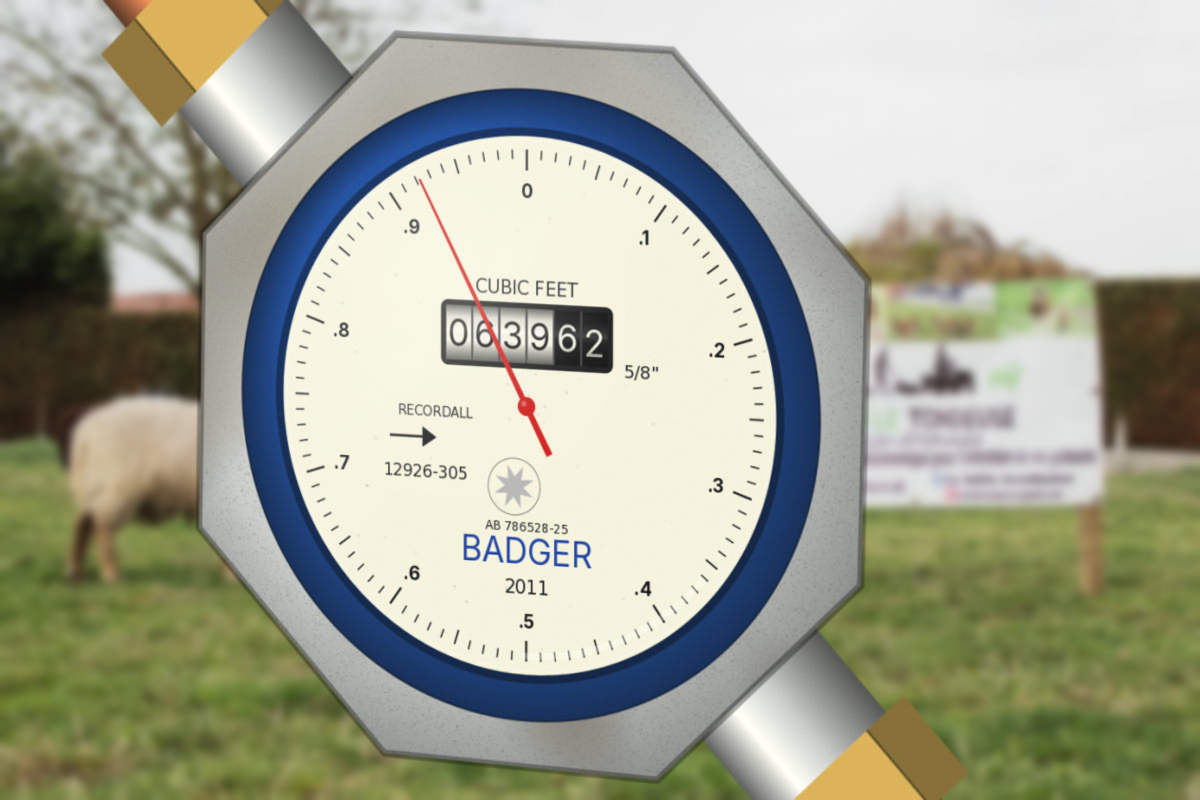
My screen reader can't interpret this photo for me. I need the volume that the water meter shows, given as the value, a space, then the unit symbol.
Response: 63961.92 ft³
